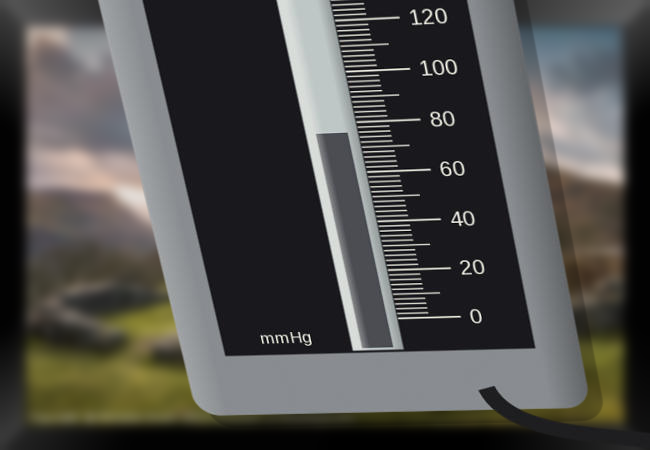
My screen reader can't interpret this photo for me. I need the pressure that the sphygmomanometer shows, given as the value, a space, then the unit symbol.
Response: 76 mmHg
